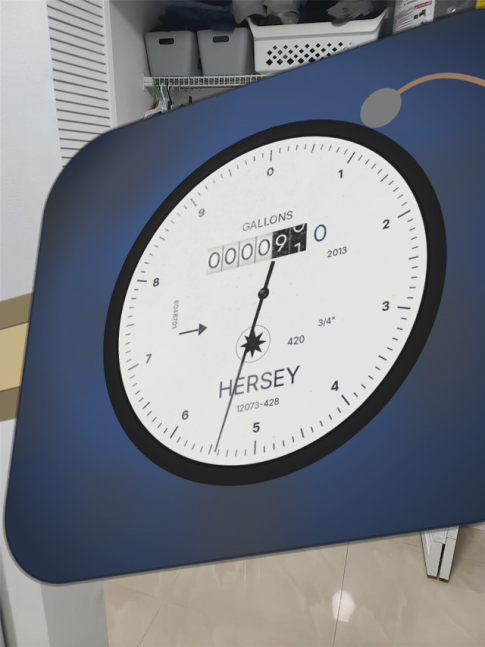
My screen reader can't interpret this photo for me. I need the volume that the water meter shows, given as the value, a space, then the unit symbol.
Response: 905.4 gal
